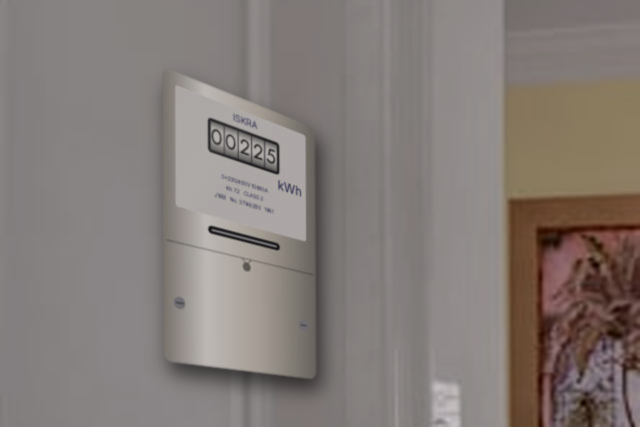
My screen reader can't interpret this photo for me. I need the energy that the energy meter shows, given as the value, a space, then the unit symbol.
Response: 225 kWh
